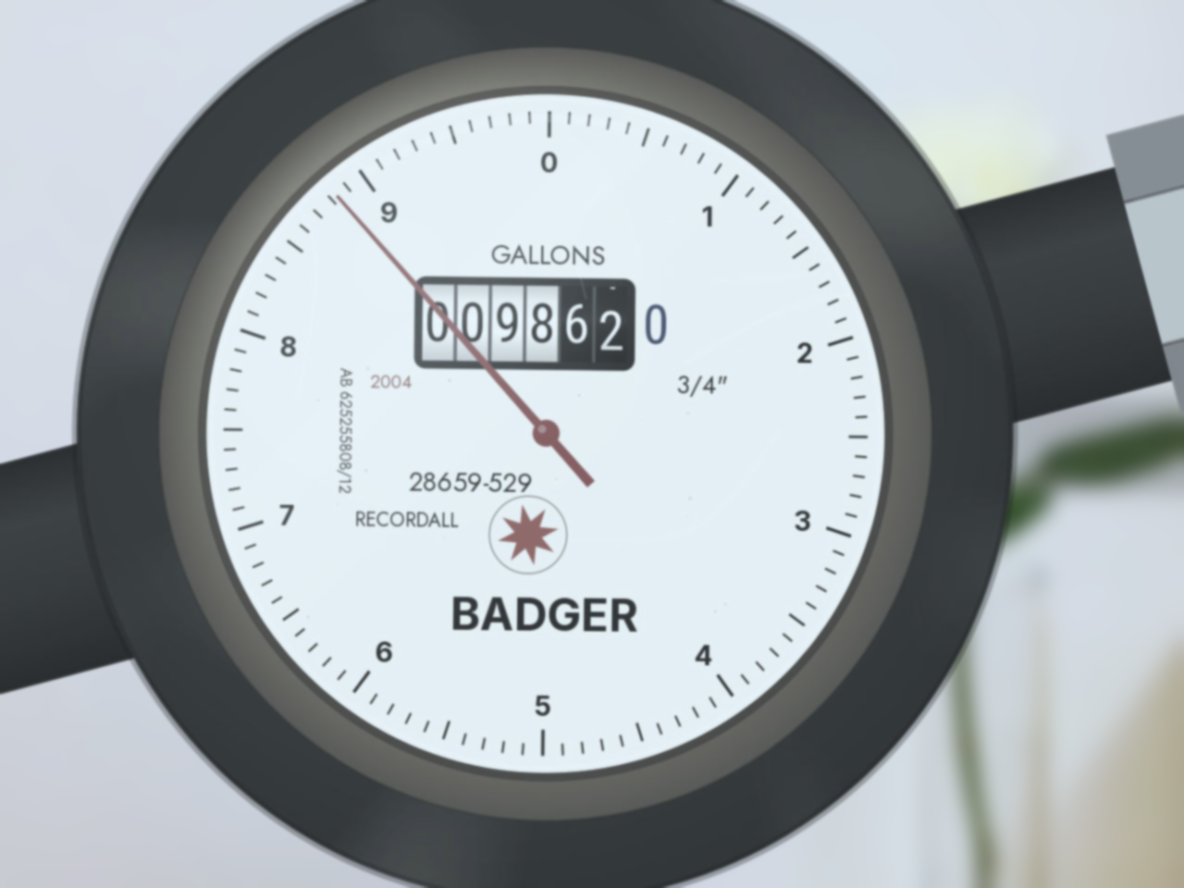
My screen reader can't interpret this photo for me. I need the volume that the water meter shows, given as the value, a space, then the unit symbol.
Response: 98618.8 gal
